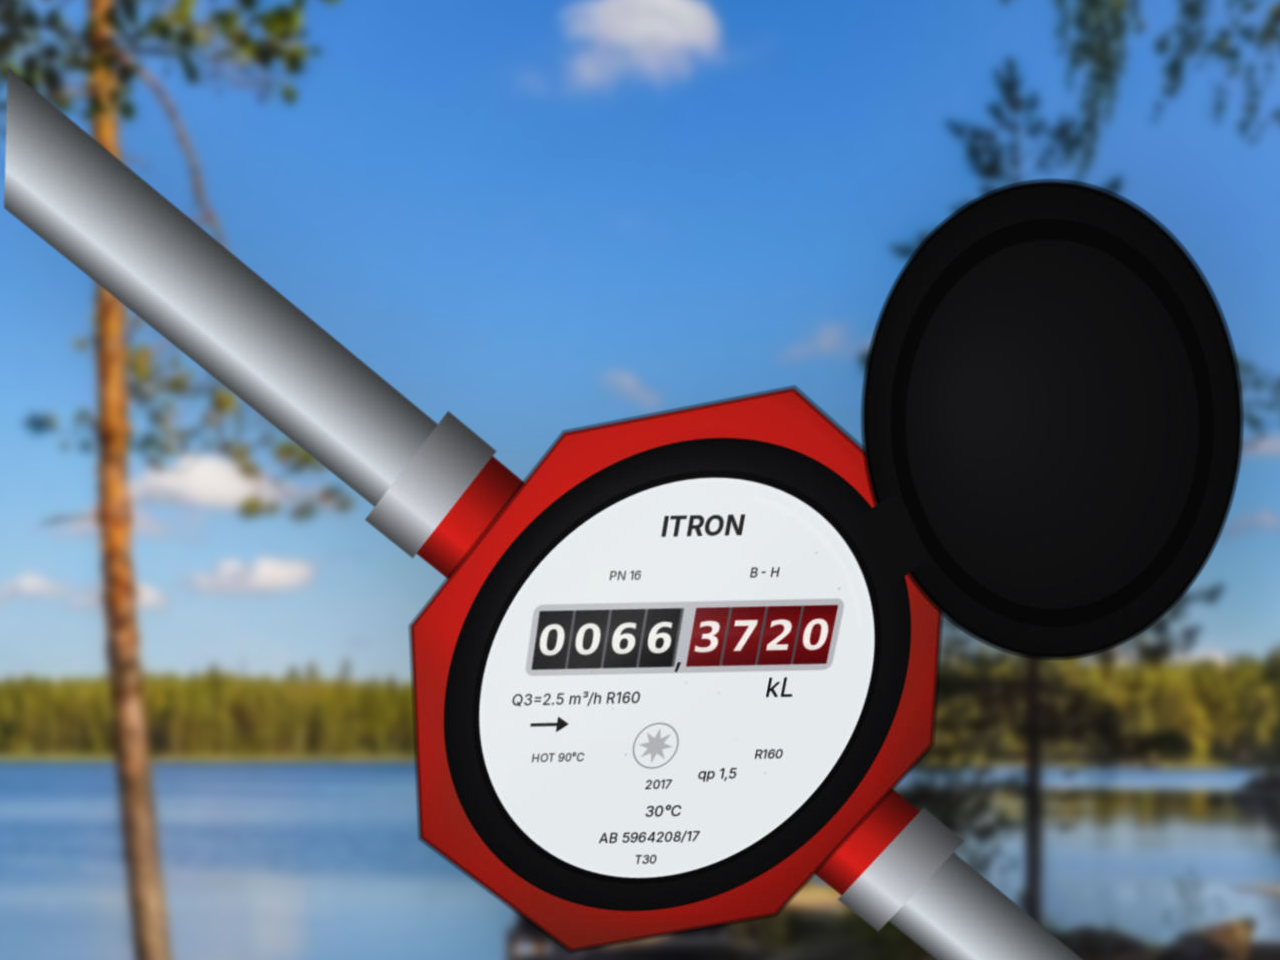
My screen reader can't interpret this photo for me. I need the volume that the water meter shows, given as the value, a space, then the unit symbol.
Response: 66.3720 kL
